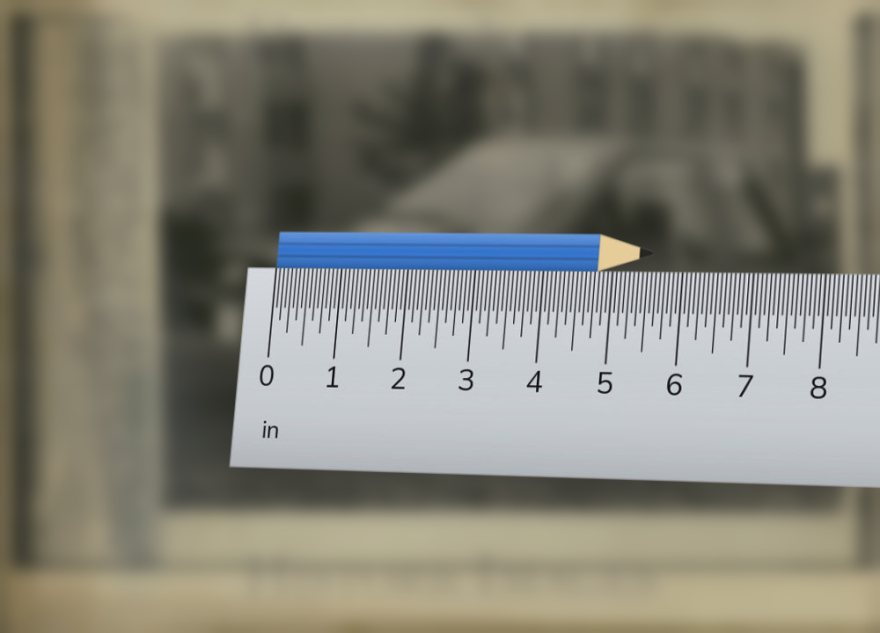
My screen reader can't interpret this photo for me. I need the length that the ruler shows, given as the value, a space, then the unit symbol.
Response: 5.5625 in
